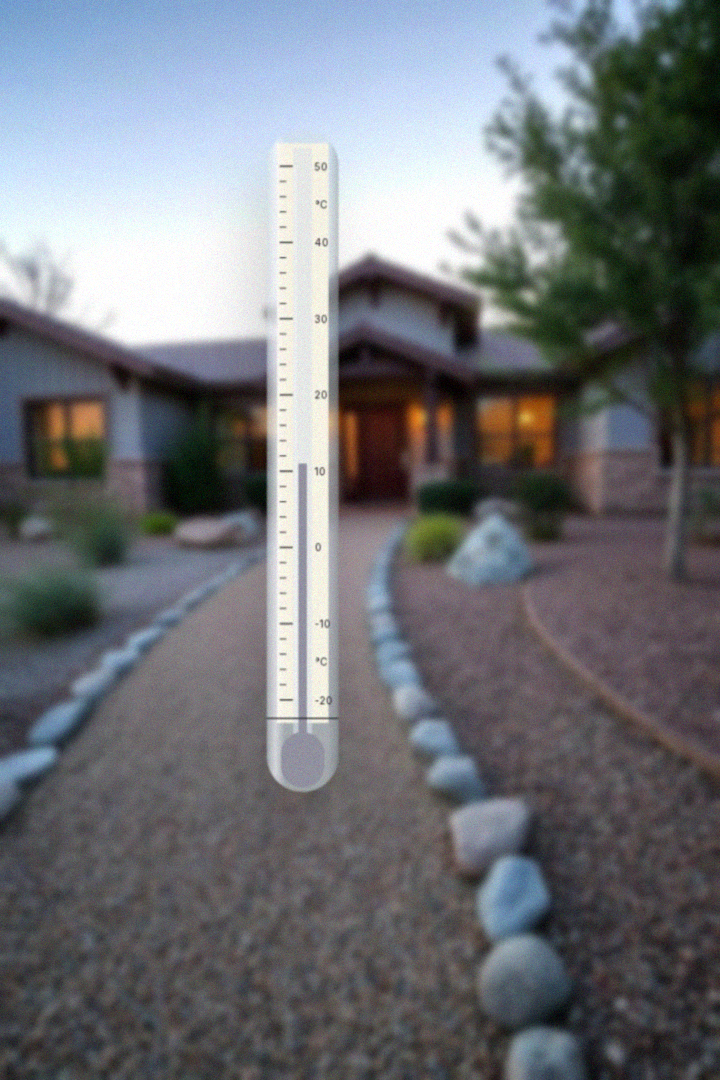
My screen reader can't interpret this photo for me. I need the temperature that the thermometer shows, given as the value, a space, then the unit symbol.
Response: 11 °C
